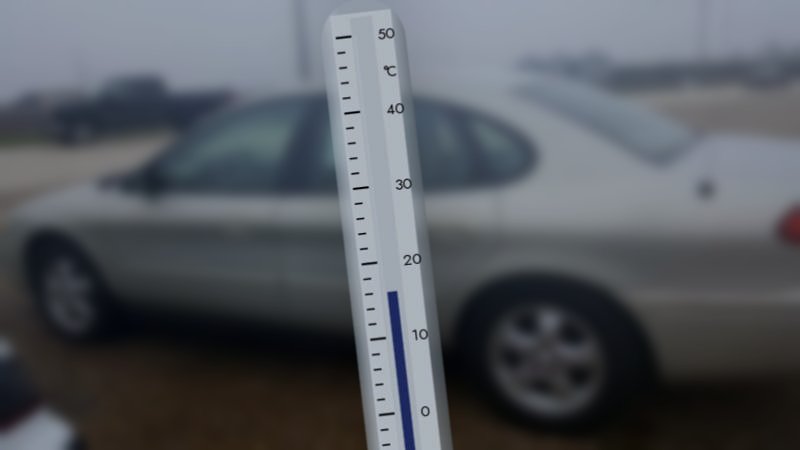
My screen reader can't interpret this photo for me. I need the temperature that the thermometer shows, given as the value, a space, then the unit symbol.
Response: 16 °C
